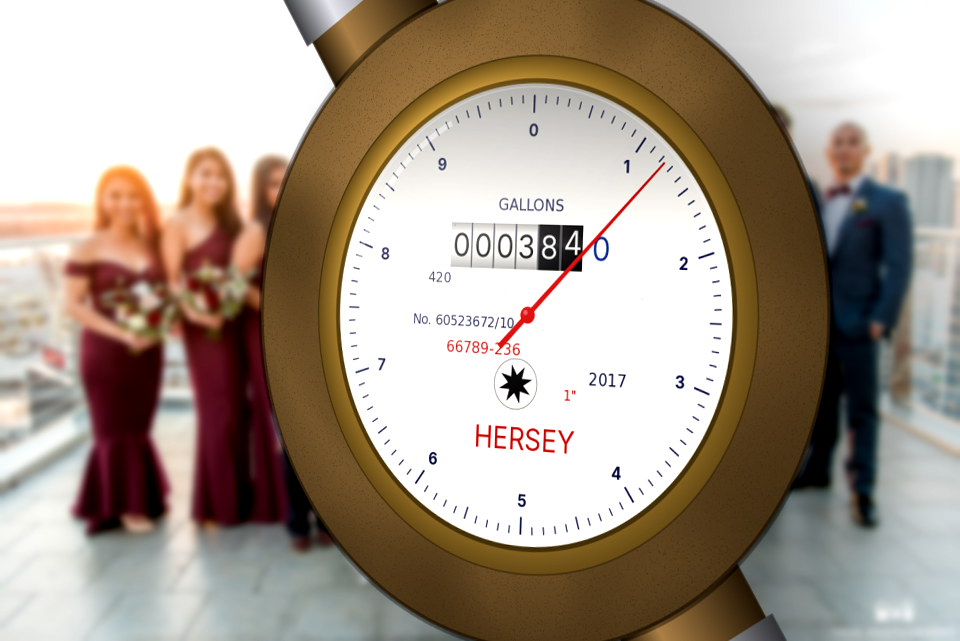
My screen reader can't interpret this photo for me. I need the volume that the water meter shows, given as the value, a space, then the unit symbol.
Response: 3841.2 gal
